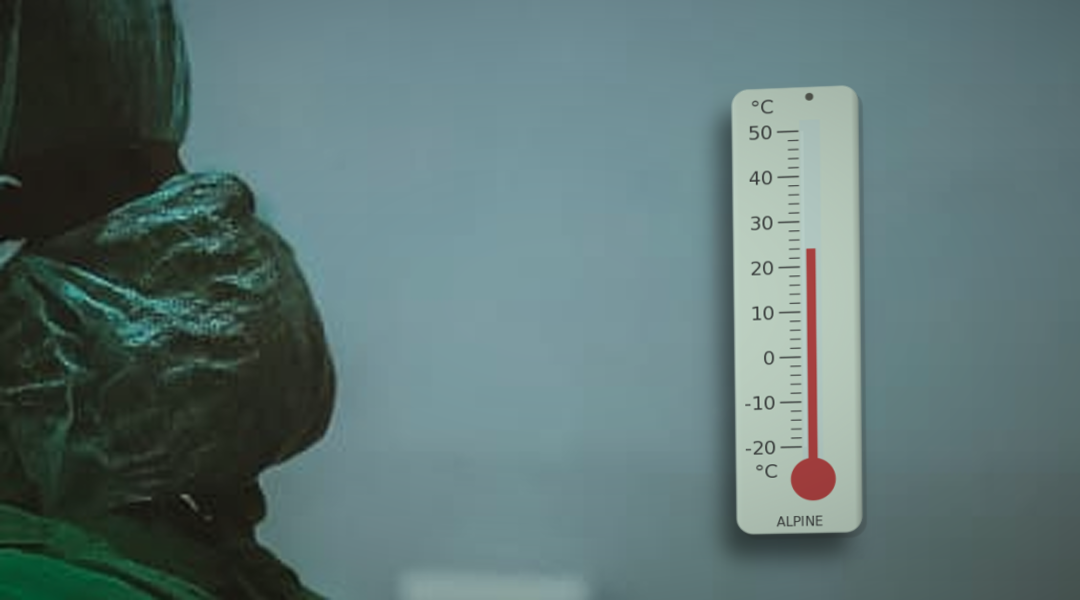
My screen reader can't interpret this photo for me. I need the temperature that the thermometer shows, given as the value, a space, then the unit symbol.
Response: 24 °C
